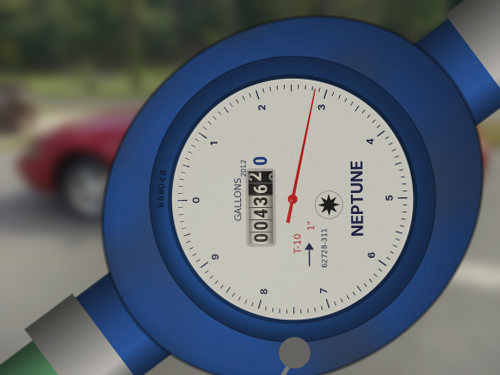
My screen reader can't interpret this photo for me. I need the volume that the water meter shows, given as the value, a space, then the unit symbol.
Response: 43622.8 gal
